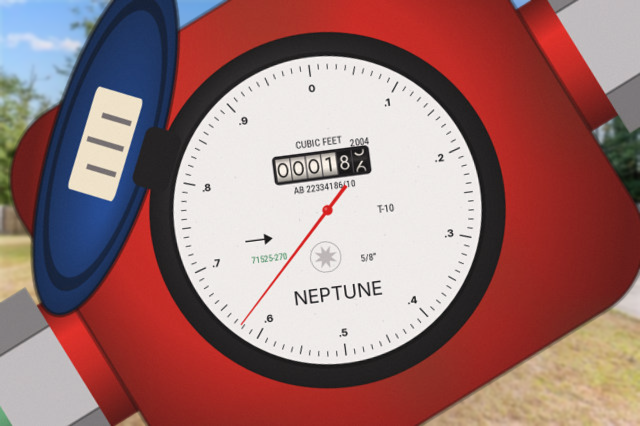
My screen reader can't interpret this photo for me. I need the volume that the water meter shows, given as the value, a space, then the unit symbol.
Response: 185.62 ft³
